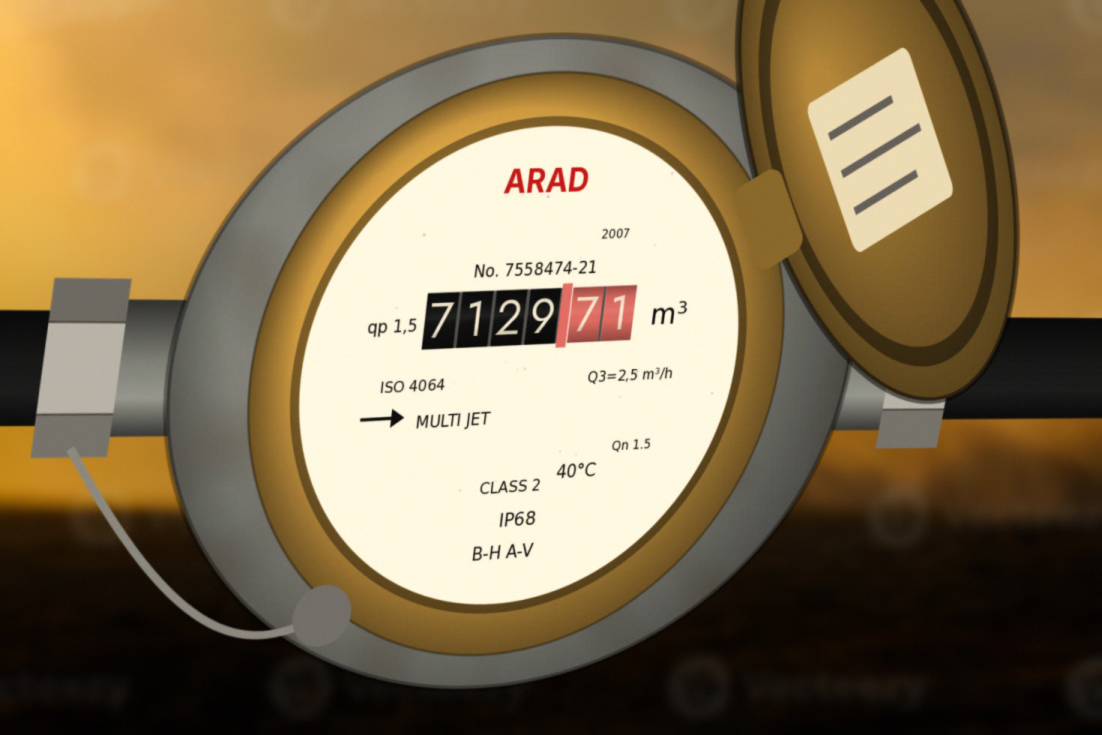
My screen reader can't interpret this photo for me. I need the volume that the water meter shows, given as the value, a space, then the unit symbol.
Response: 7129.71 m³
